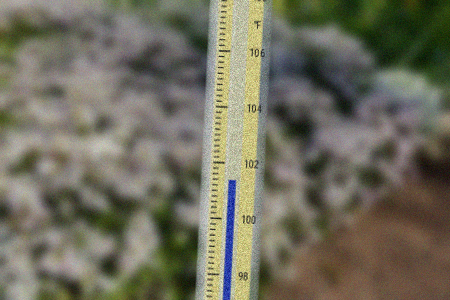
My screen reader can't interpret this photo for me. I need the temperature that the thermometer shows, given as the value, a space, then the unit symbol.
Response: 101.4 °F
